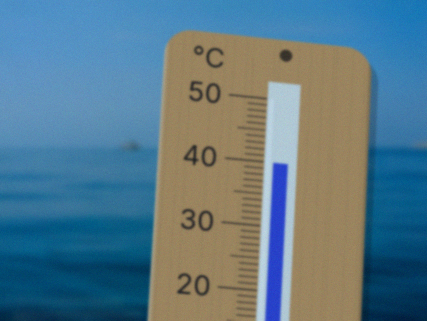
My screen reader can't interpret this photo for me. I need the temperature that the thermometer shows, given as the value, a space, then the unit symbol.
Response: 40 °C
